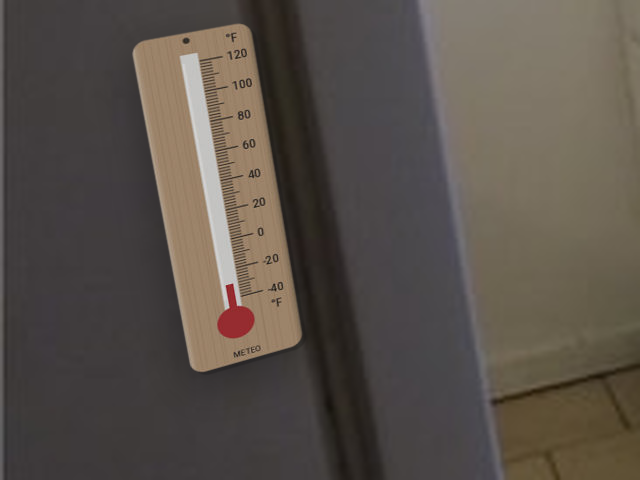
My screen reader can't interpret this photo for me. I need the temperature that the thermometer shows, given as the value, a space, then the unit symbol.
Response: -30 °F
